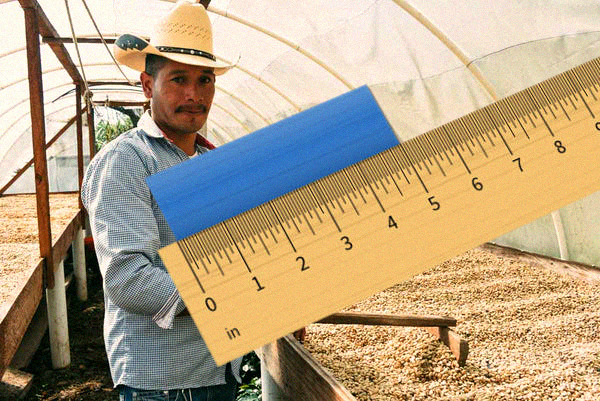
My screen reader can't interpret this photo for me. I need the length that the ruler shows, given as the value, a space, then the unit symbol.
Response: 5 in
